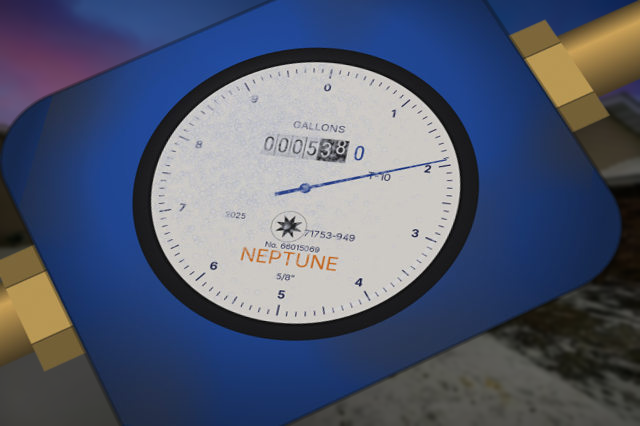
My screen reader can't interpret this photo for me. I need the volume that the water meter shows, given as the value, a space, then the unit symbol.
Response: 5381.9 gal
